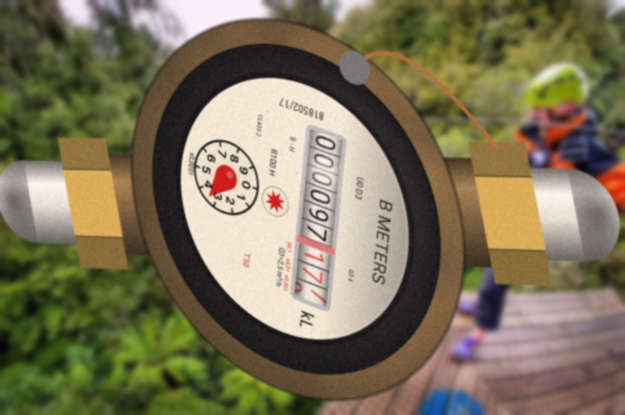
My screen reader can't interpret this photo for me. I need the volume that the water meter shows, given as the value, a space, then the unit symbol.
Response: 97.1773 kL
